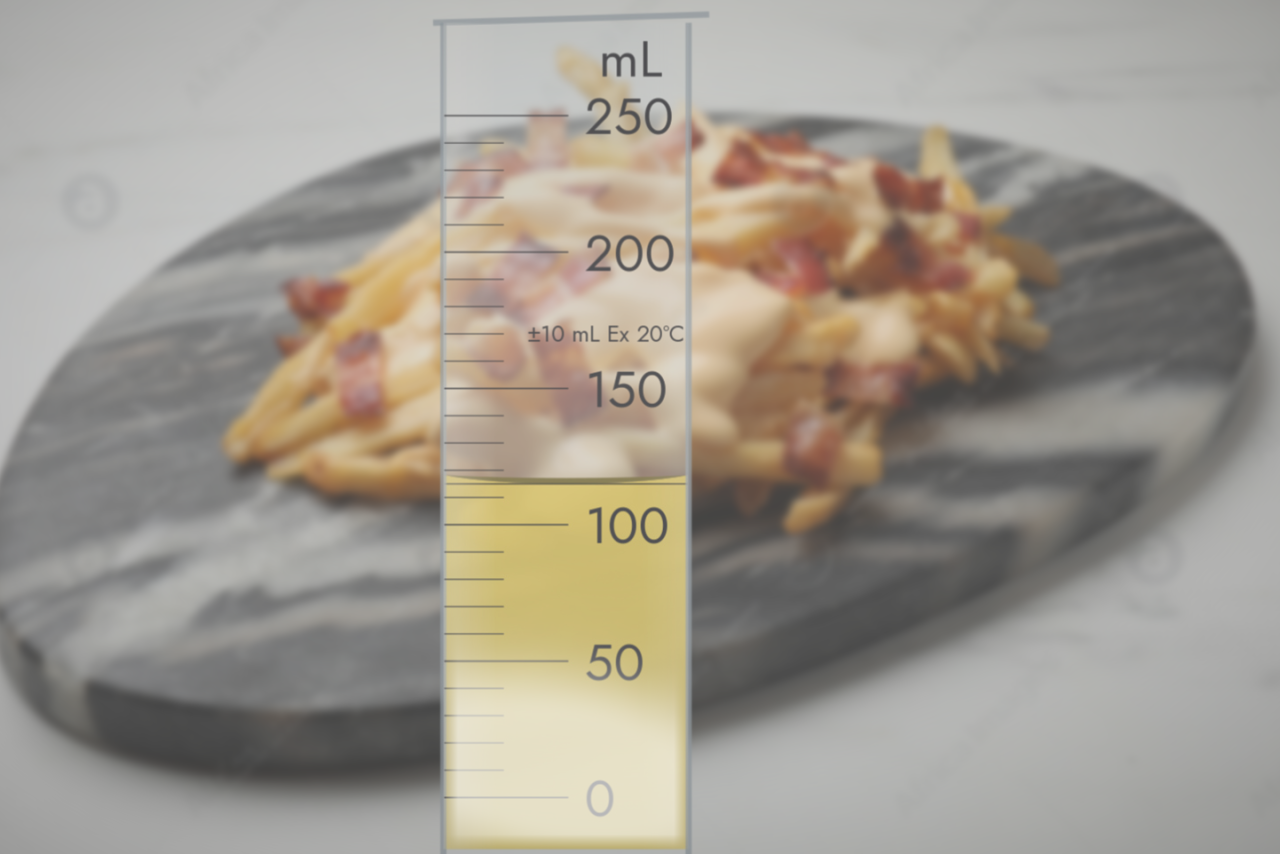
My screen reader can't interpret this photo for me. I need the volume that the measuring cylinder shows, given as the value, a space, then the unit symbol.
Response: 115 mL
